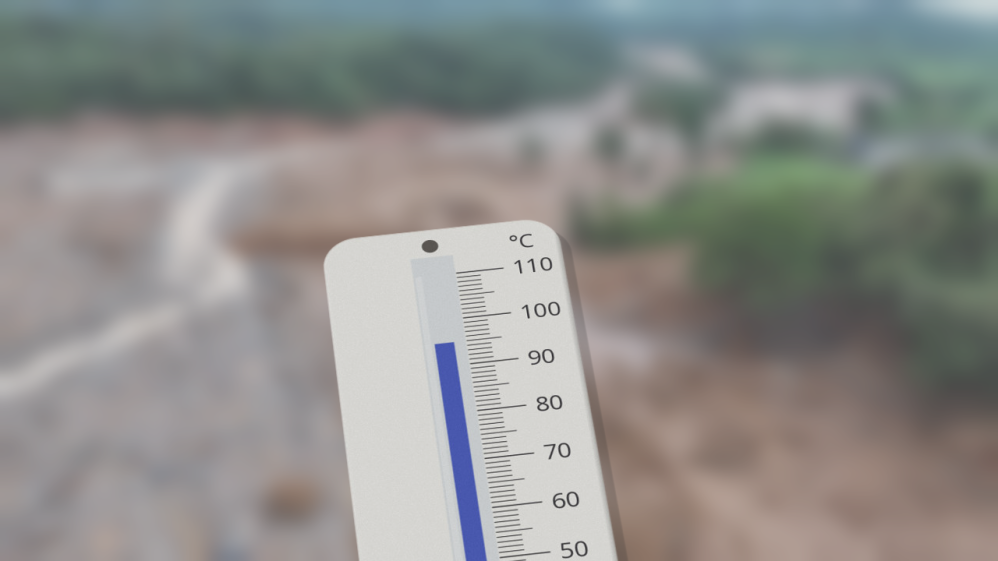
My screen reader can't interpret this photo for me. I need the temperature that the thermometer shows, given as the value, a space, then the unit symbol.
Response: 95 °C
